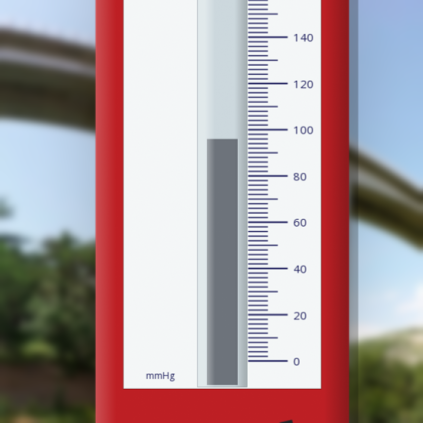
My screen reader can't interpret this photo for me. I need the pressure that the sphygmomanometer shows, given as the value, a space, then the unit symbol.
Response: 96 mmHg
